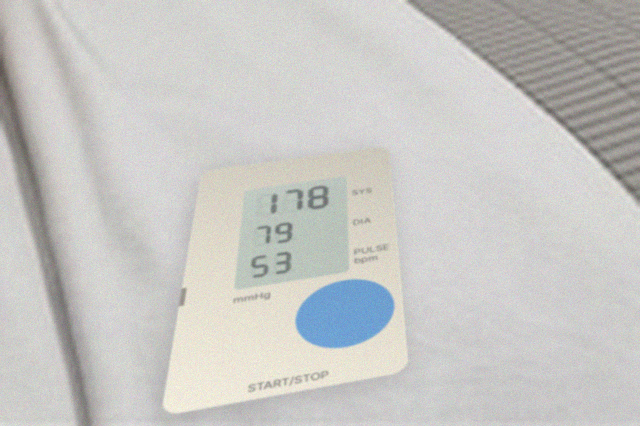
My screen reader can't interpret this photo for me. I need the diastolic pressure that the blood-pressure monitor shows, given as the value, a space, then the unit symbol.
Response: 79 mmHg
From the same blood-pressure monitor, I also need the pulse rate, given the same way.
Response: 53 bpm
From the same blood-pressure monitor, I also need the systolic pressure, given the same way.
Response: 178 mmHg
